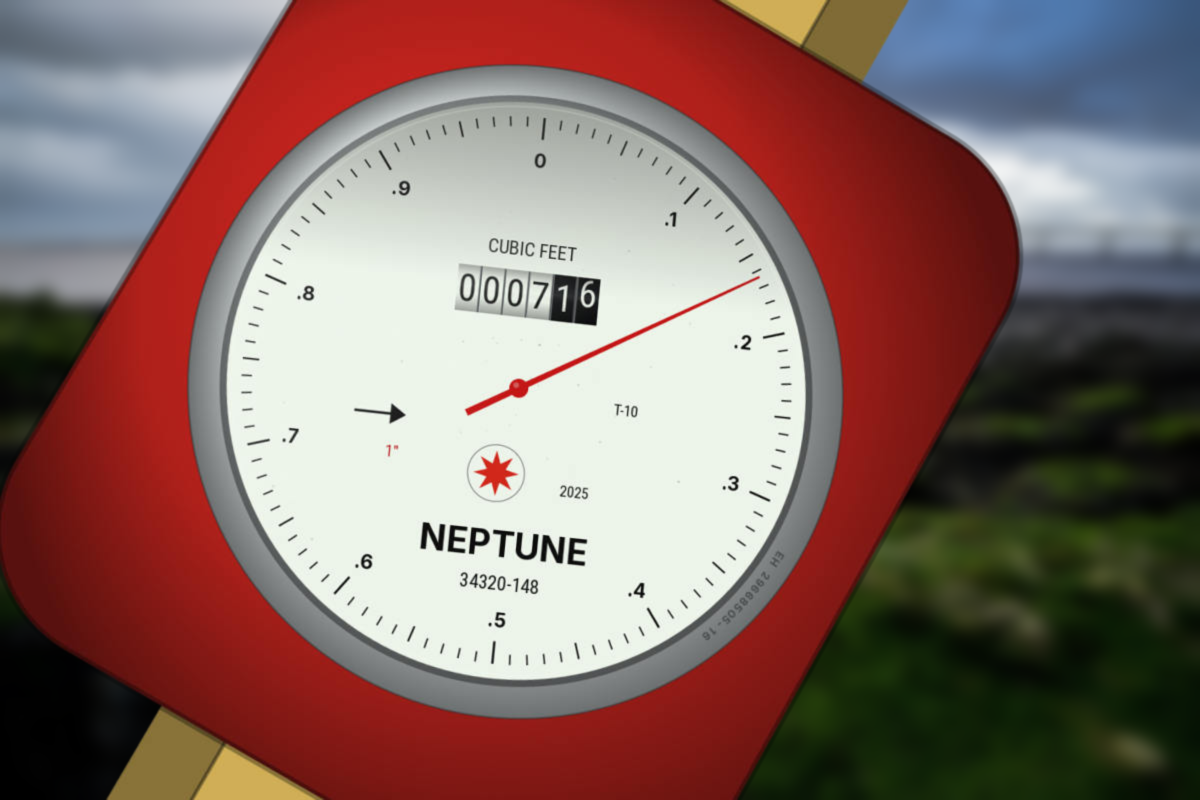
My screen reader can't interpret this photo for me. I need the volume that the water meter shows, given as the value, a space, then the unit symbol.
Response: 716.16 ft³
